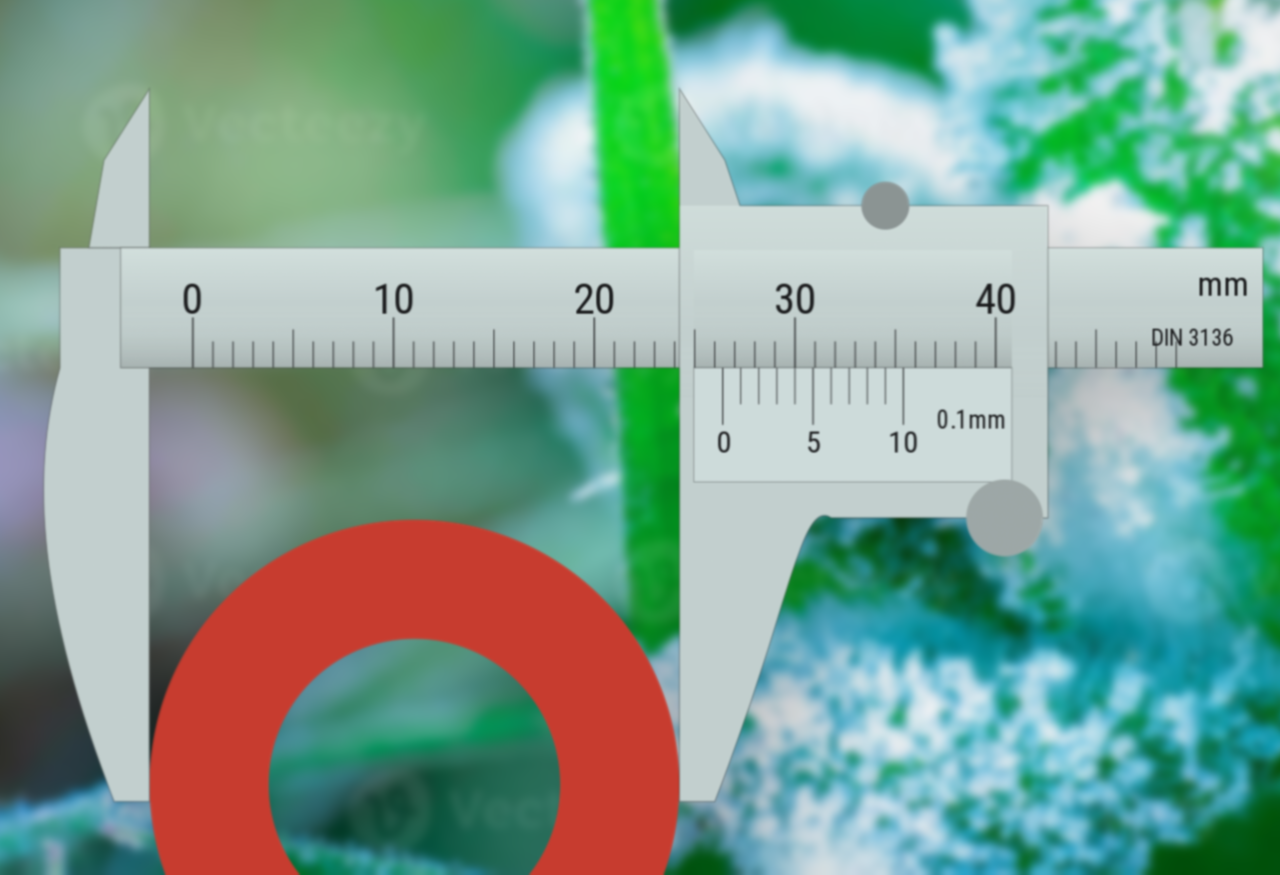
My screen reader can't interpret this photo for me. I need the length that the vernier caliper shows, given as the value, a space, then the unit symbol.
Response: 26.4 mm
